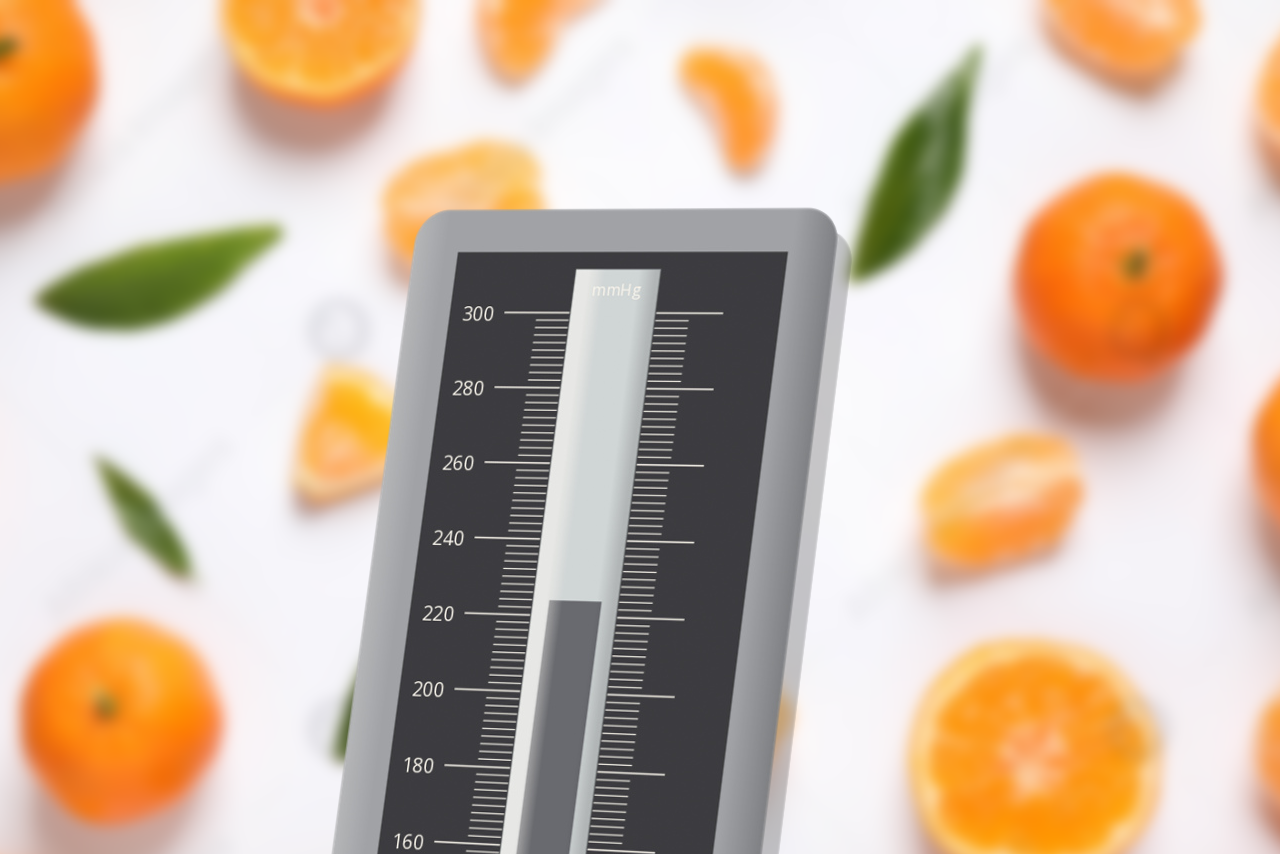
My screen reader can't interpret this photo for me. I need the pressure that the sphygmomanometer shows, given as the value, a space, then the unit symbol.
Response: 224 mmHg
